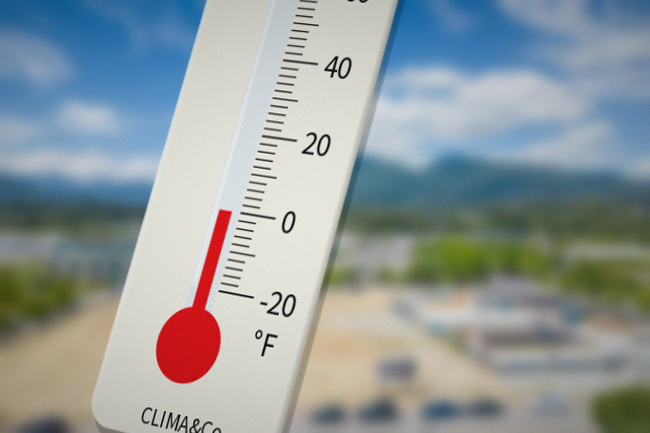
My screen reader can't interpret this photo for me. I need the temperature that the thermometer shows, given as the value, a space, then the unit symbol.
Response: 0 °F
